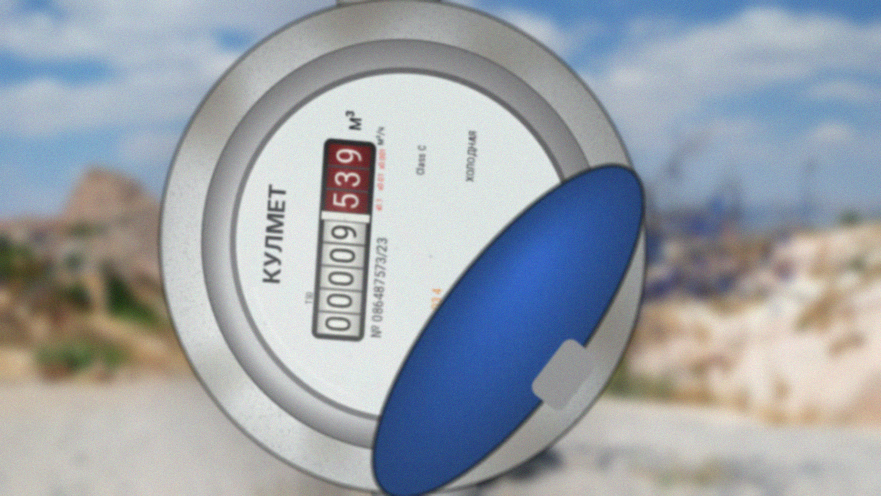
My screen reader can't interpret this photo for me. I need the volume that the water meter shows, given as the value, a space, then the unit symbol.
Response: 9.539 m³
